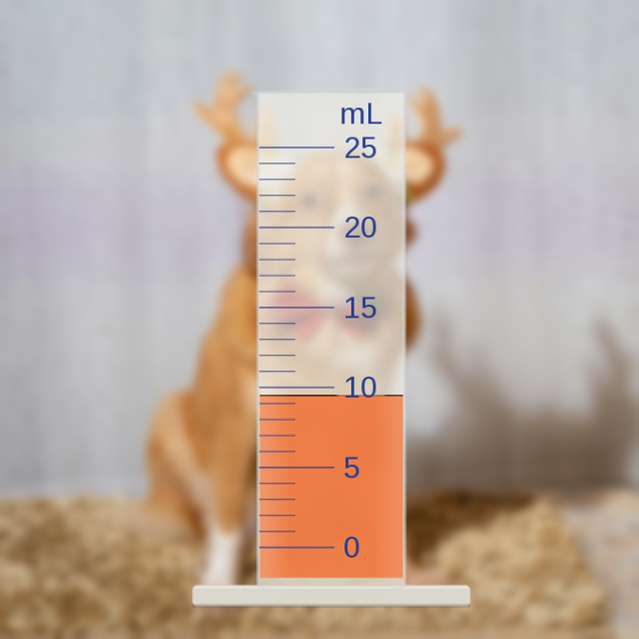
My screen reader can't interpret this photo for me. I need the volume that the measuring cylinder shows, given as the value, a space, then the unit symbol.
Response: 9.5 mL
